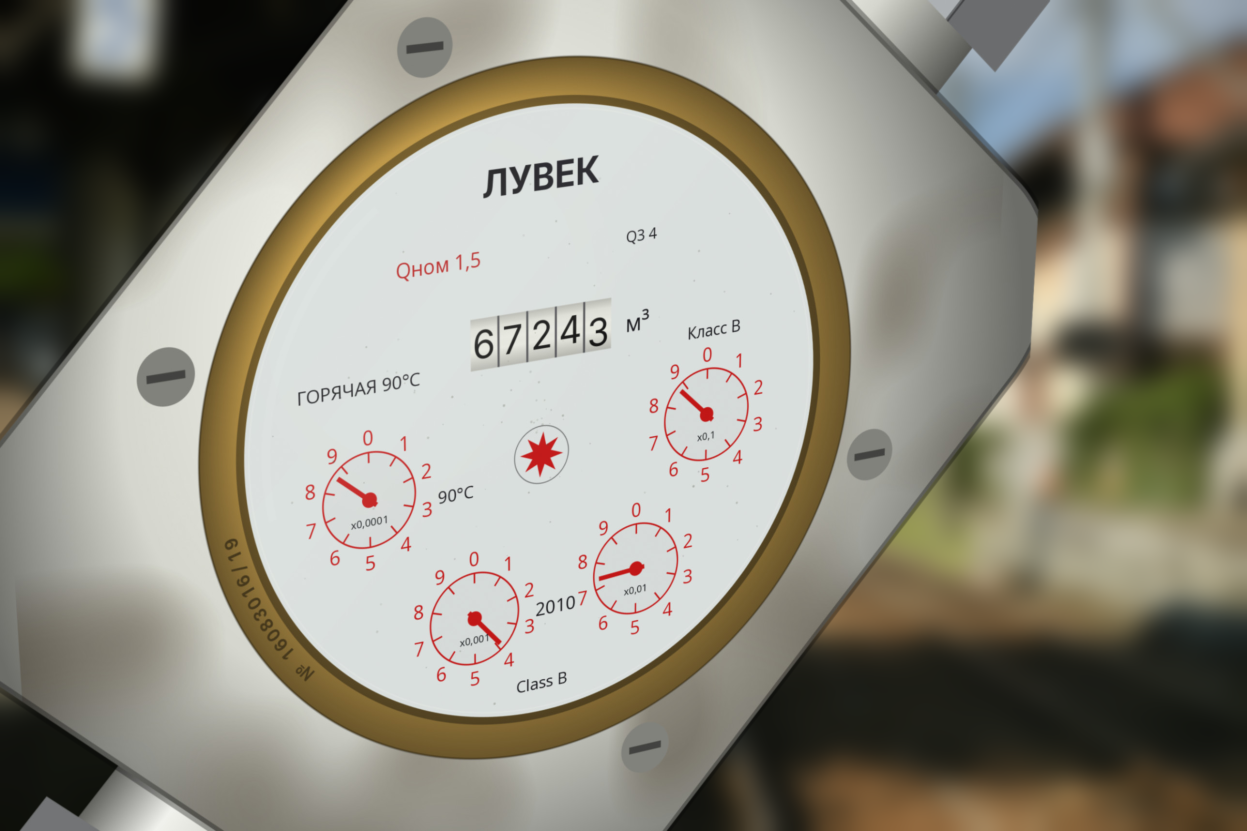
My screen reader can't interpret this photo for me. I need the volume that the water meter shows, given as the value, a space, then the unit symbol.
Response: 67242.8738 m³
